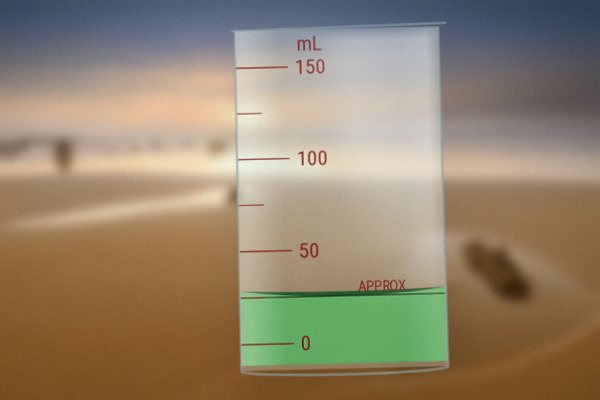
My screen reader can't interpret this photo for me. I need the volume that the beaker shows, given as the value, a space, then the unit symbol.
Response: 25 mL
